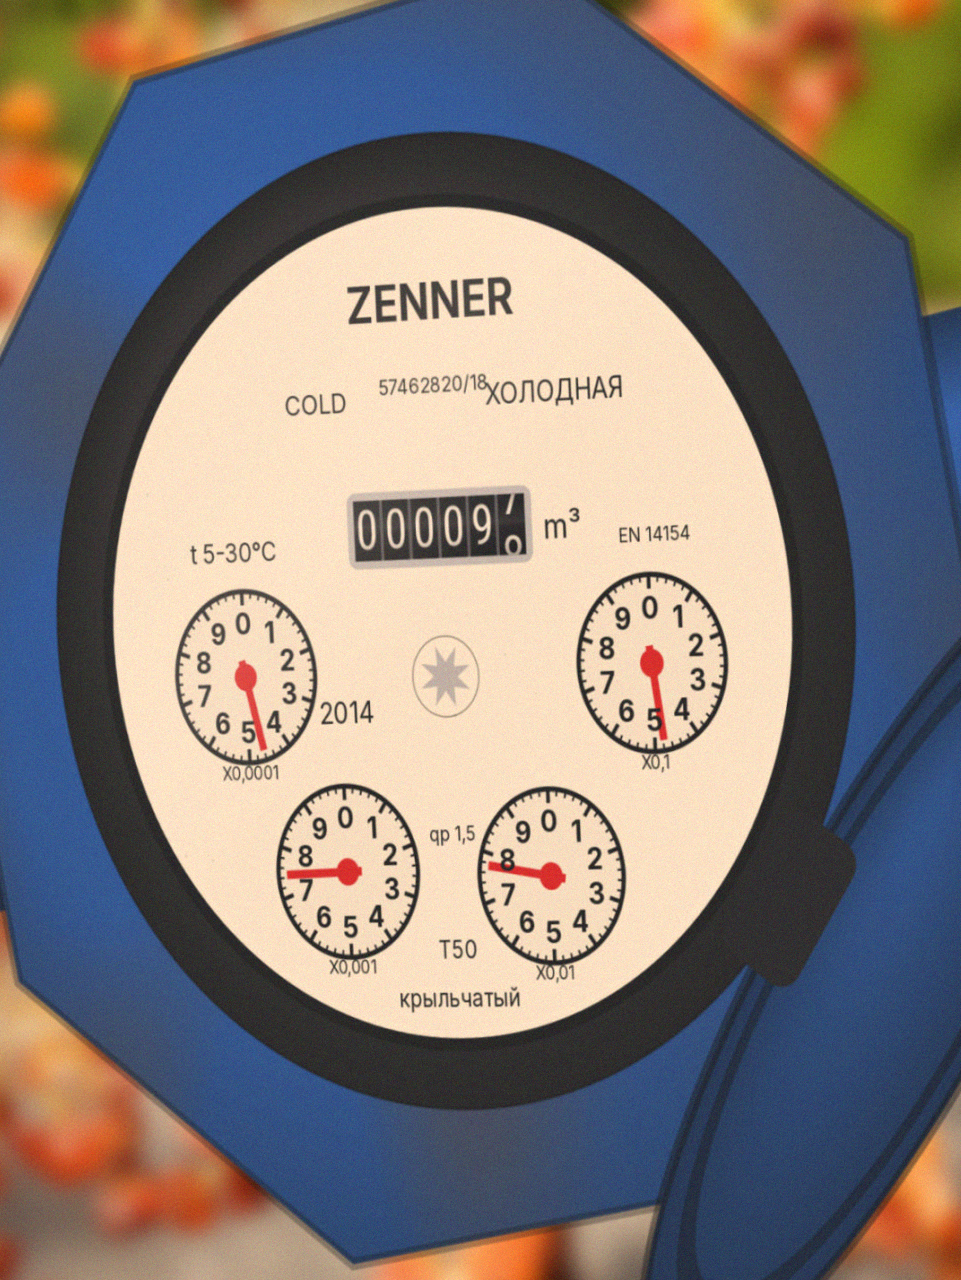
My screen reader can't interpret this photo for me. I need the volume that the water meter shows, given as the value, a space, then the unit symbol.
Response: 97.4774 m³
